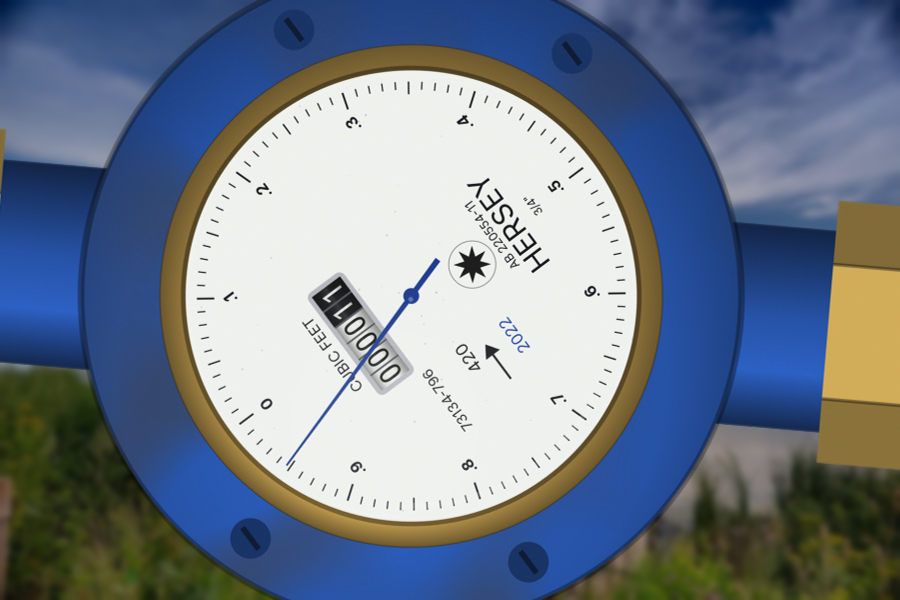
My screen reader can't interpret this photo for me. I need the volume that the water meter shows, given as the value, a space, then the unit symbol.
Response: 10.95 ft³
